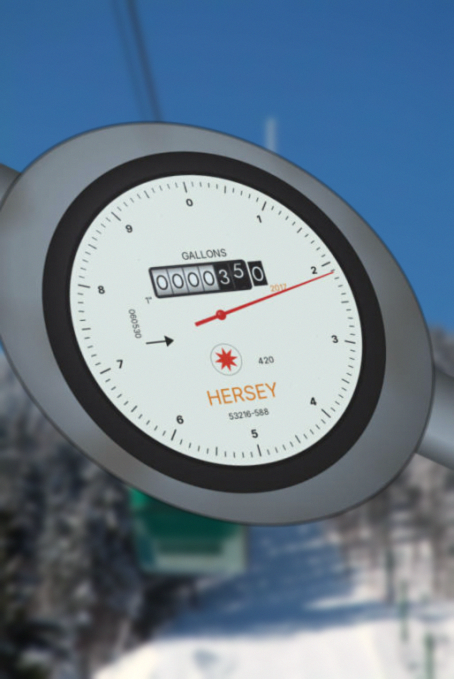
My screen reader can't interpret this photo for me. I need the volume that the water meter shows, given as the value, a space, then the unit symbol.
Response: 352.1 gal
